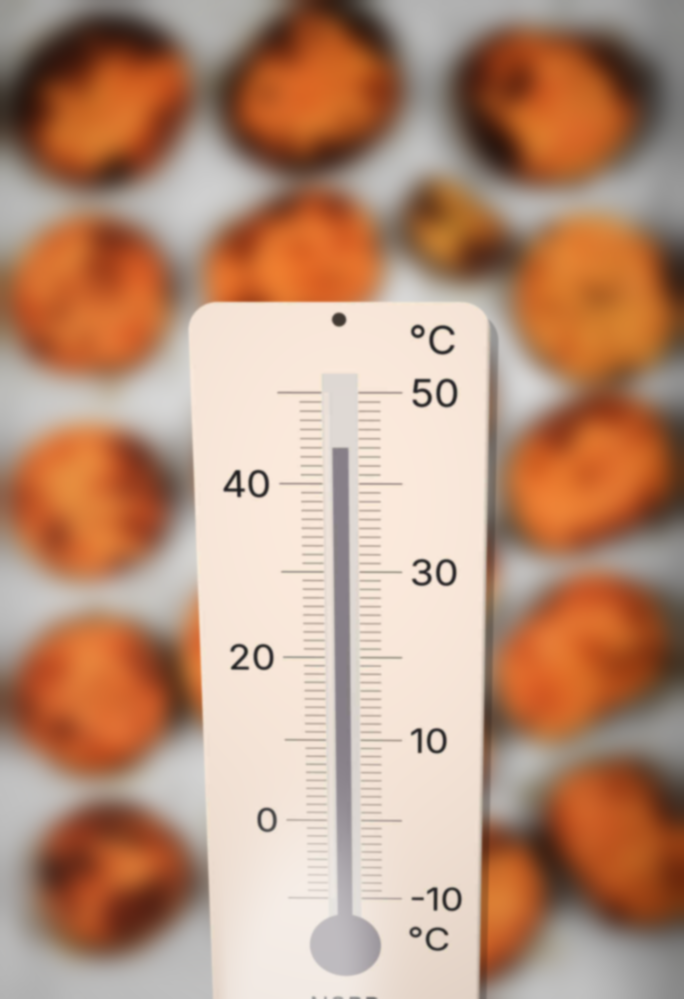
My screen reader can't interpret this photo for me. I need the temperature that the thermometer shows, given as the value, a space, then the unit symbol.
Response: 44 °C
